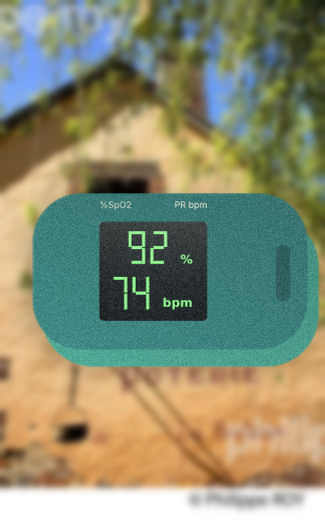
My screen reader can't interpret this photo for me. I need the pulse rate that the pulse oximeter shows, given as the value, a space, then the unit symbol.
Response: 74 bpm
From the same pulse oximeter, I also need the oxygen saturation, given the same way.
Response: 92 %
